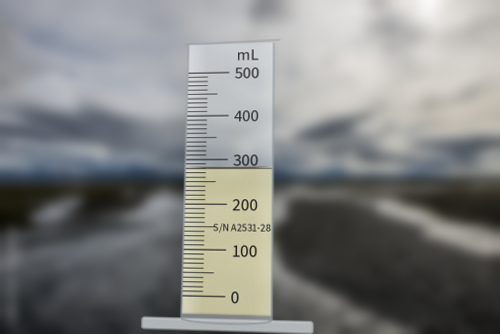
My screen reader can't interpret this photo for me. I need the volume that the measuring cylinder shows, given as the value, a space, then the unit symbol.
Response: 280 mL
